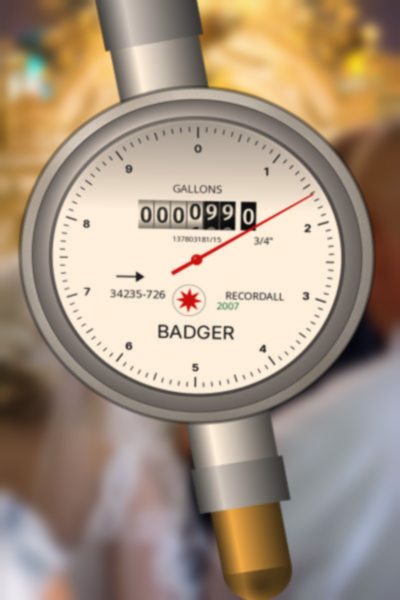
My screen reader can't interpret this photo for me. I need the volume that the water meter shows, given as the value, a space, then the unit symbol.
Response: 991.6 gal
